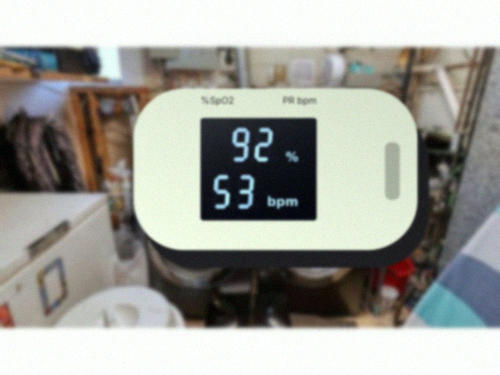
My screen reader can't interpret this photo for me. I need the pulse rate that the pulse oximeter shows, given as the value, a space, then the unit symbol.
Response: 53 bpm
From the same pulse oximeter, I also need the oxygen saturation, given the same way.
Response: 92 %
